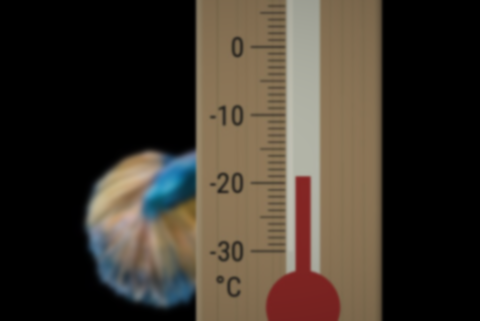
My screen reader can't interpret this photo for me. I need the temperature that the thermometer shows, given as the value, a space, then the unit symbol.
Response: -19 °C
